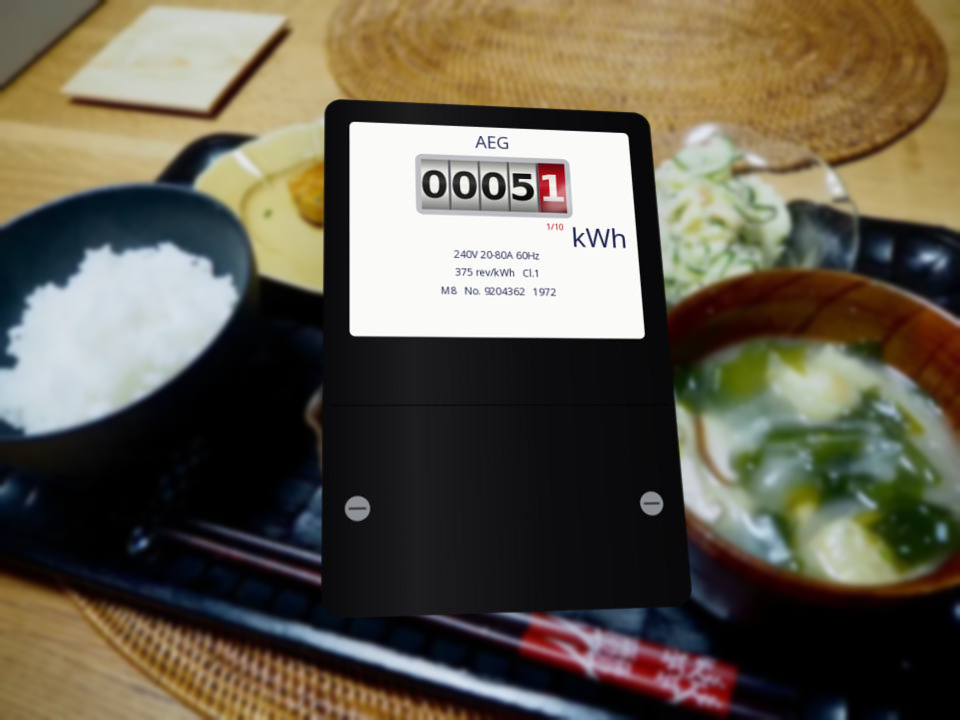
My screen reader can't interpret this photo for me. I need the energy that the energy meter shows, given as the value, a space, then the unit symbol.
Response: 5.1 kWh
